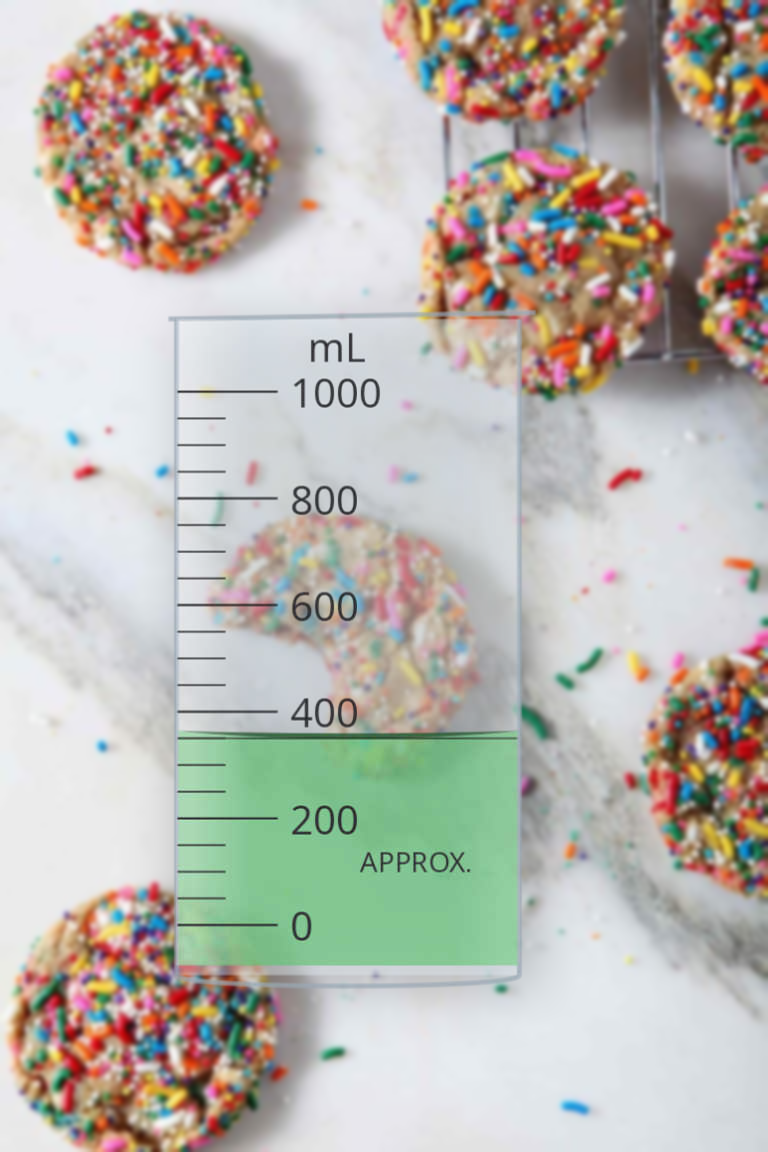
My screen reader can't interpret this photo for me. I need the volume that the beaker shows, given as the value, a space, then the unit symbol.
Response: 350 mL
